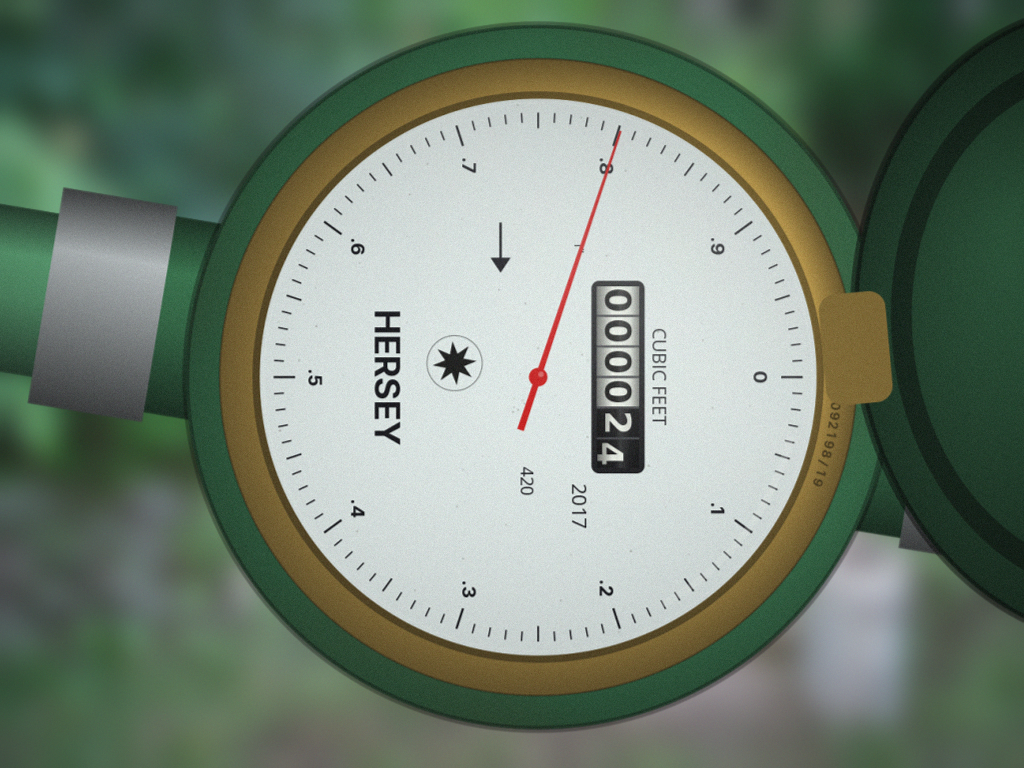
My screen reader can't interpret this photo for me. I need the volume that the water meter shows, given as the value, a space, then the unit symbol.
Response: 23.80 ft³
